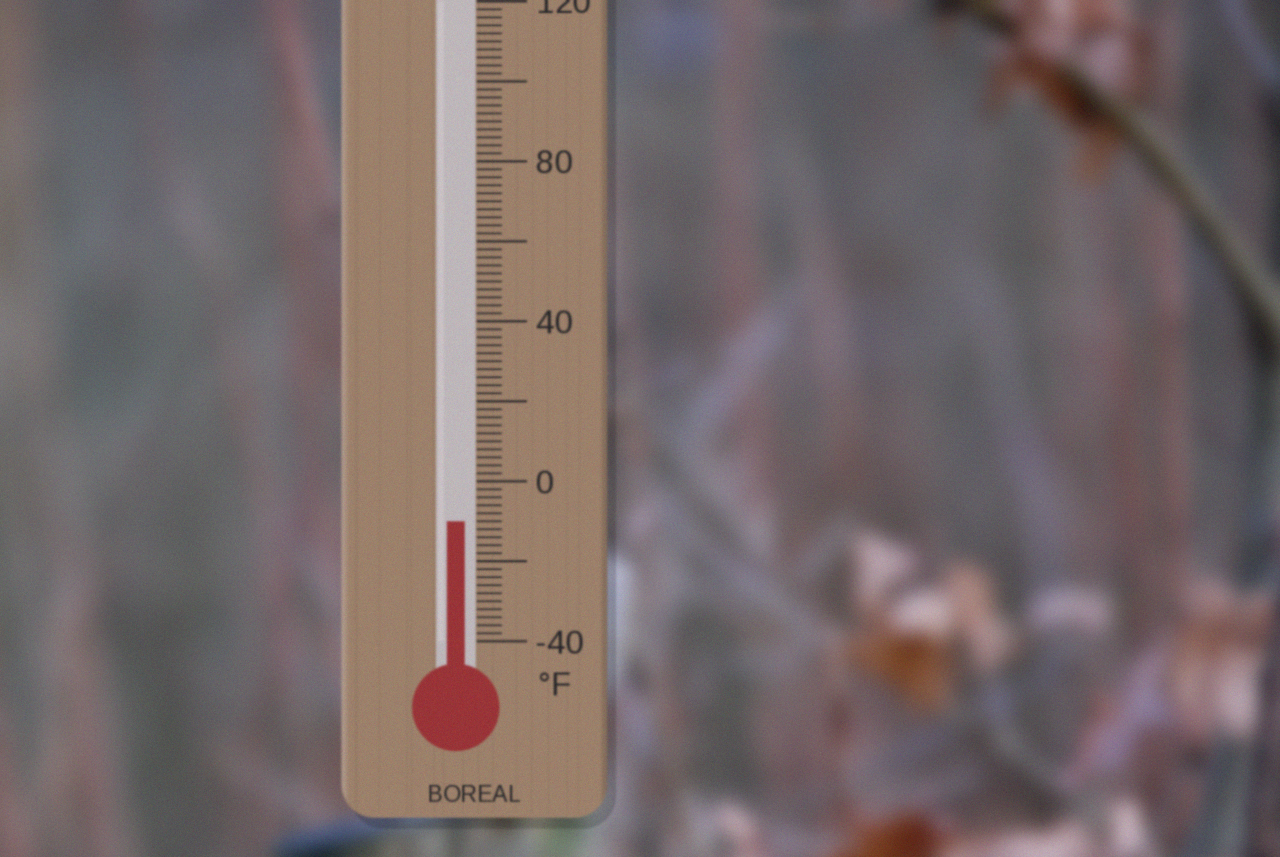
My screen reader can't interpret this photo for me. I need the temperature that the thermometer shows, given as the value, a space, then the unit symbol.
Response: -10 °F
